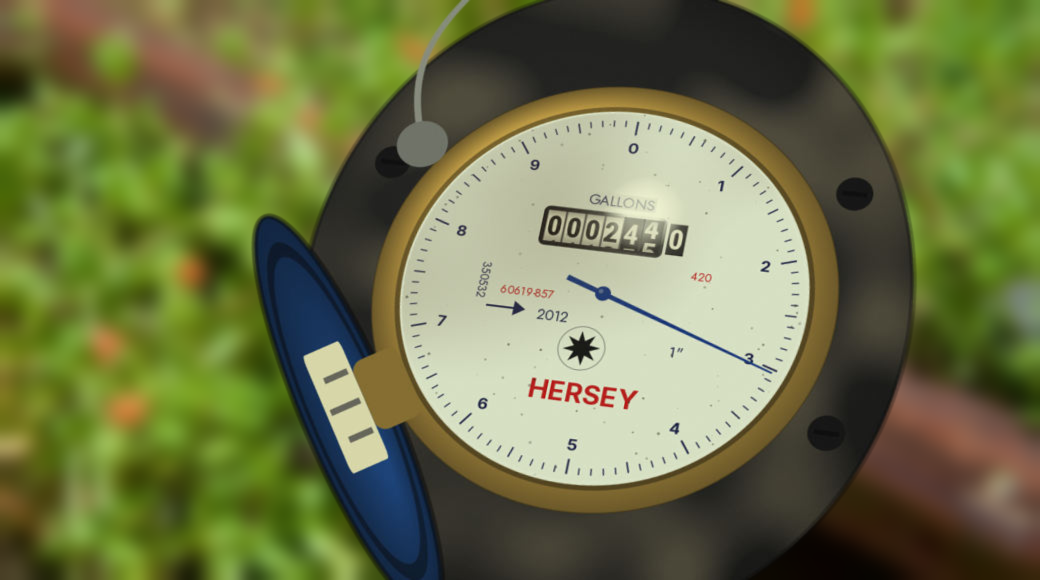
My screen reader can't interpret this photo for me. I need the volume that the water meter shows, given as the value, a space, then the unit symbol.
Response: 2443.0 gal
